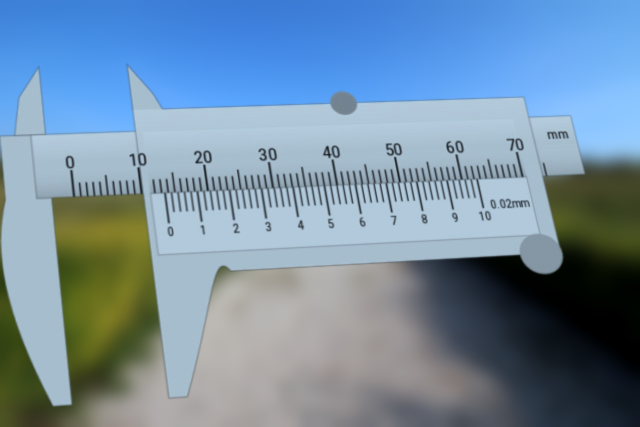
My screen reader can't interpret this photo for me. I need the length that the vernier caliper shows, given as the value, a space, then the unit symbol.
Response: 13.5 mm
